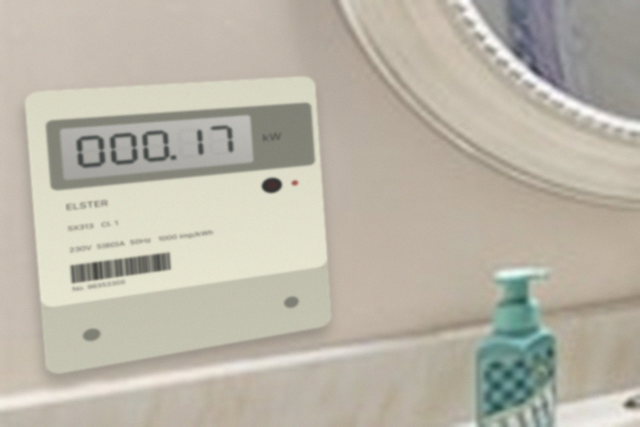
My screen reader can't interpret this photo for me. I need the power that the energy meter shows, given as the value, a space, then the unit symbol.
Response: 0.17 kW
